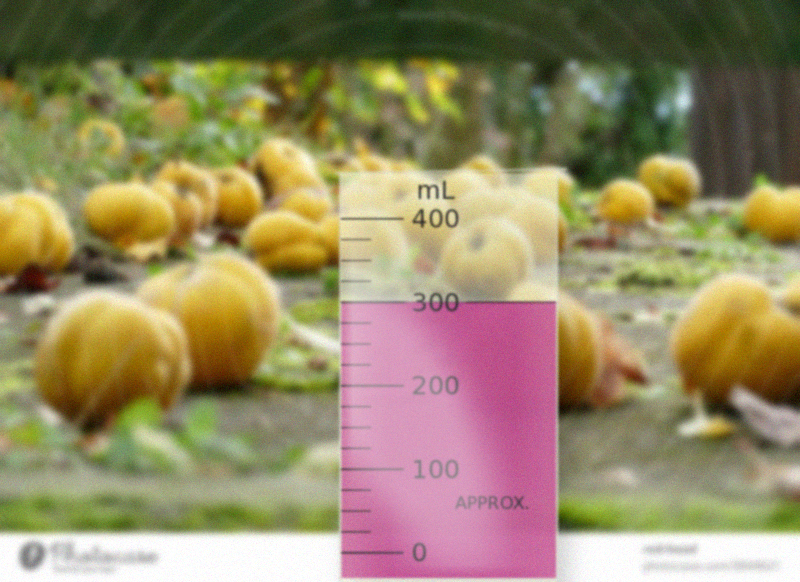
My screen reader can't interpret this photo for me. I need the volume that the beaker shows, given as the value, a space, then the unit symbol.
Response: 300 mL
